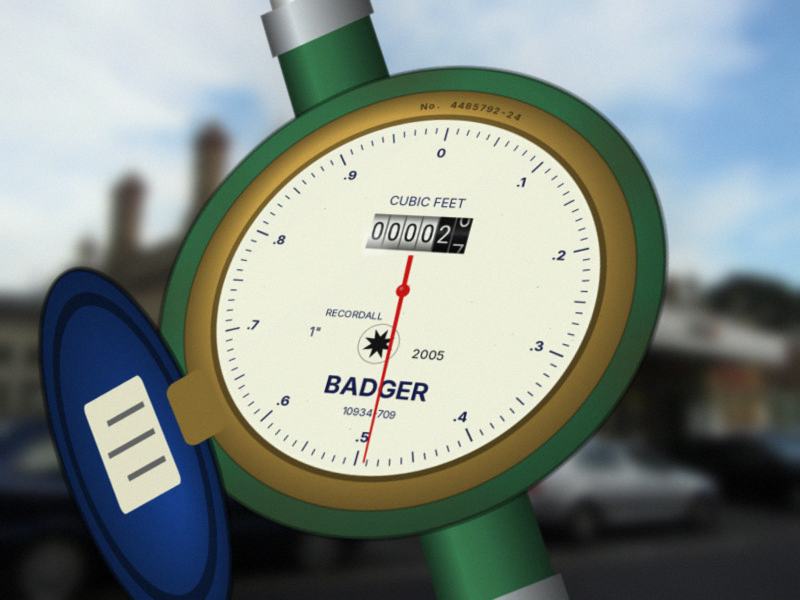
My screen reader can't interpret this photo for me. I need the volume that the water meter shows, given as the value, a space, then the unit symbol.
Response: 26.49 ft³
